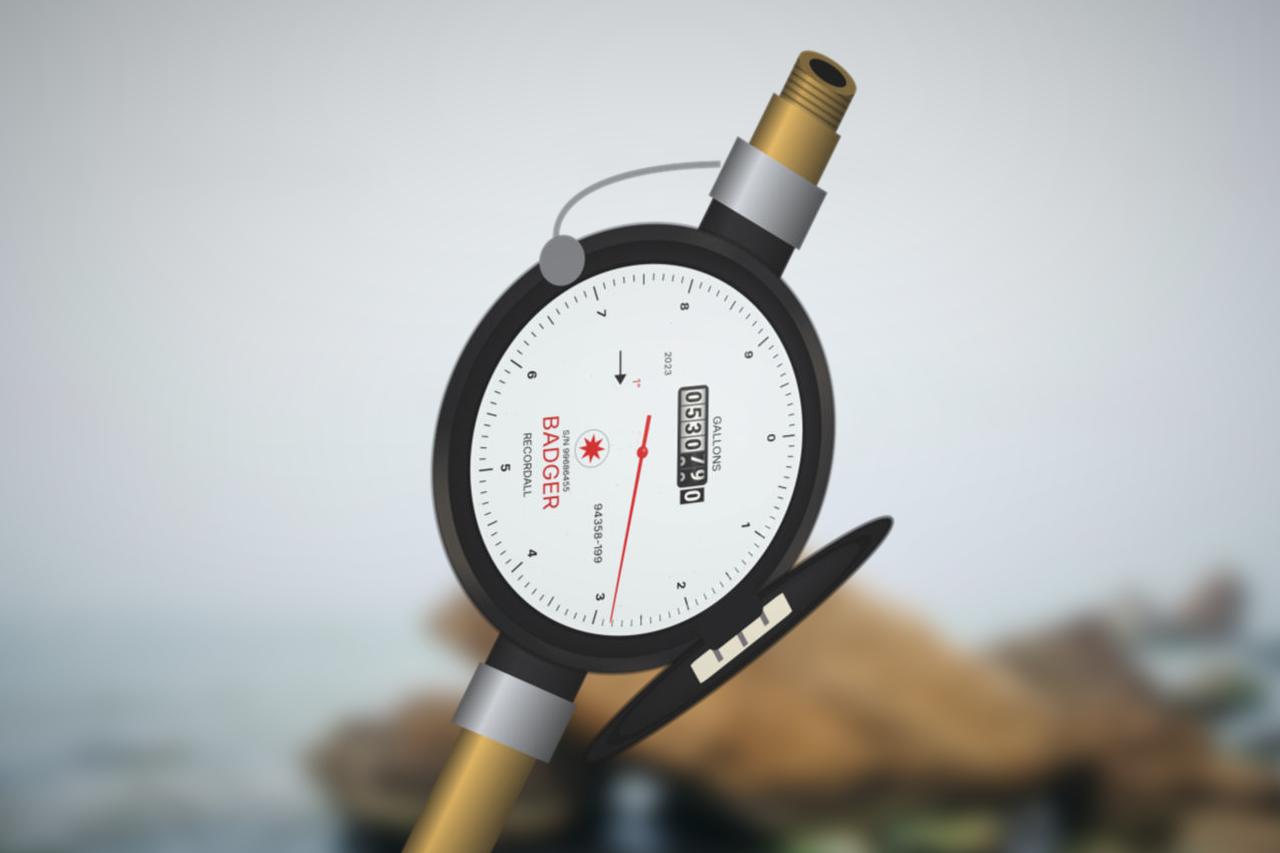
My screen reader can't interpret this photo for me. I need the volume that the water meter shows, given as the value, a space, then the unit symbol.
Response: 530792.8 gal
